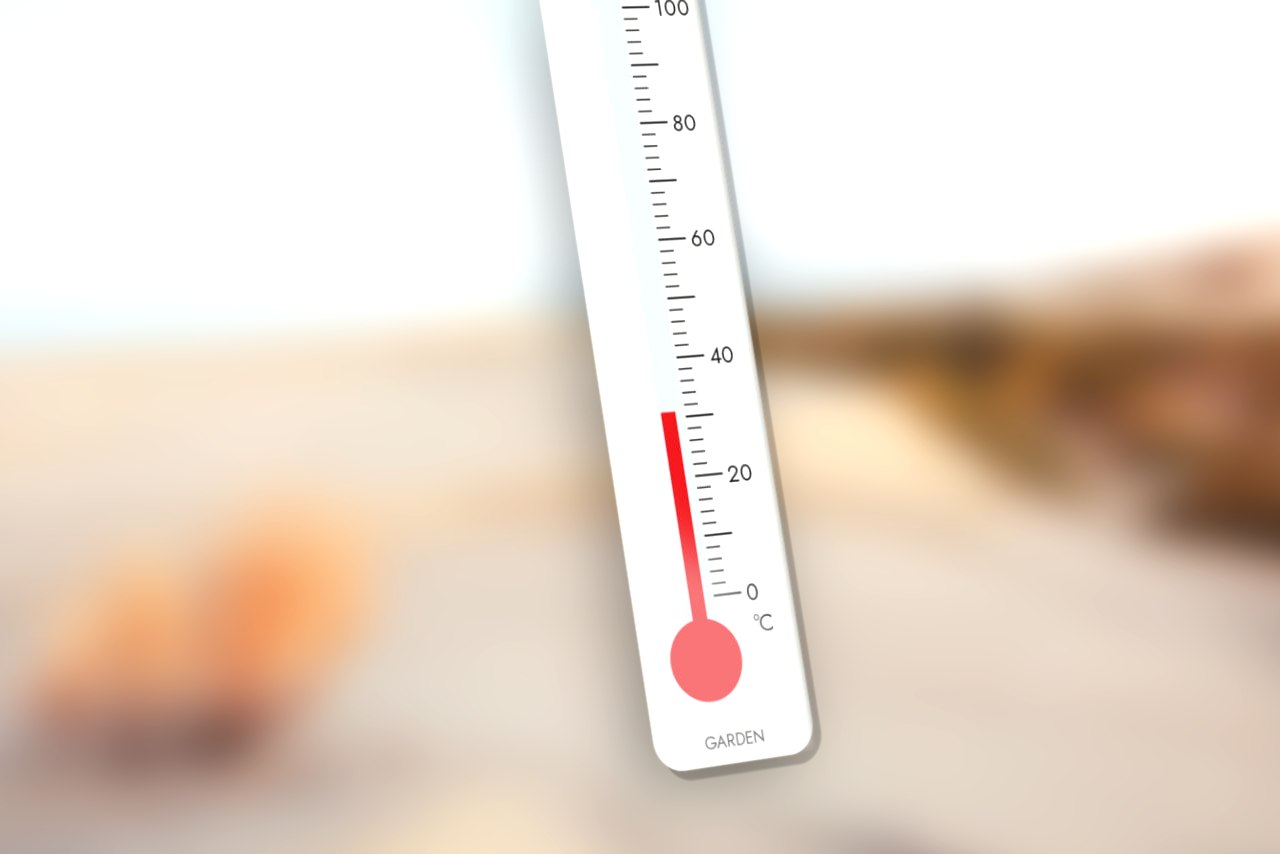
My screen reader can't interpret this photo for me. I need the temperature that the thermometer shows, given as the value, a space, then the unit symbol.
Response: 31 °C
